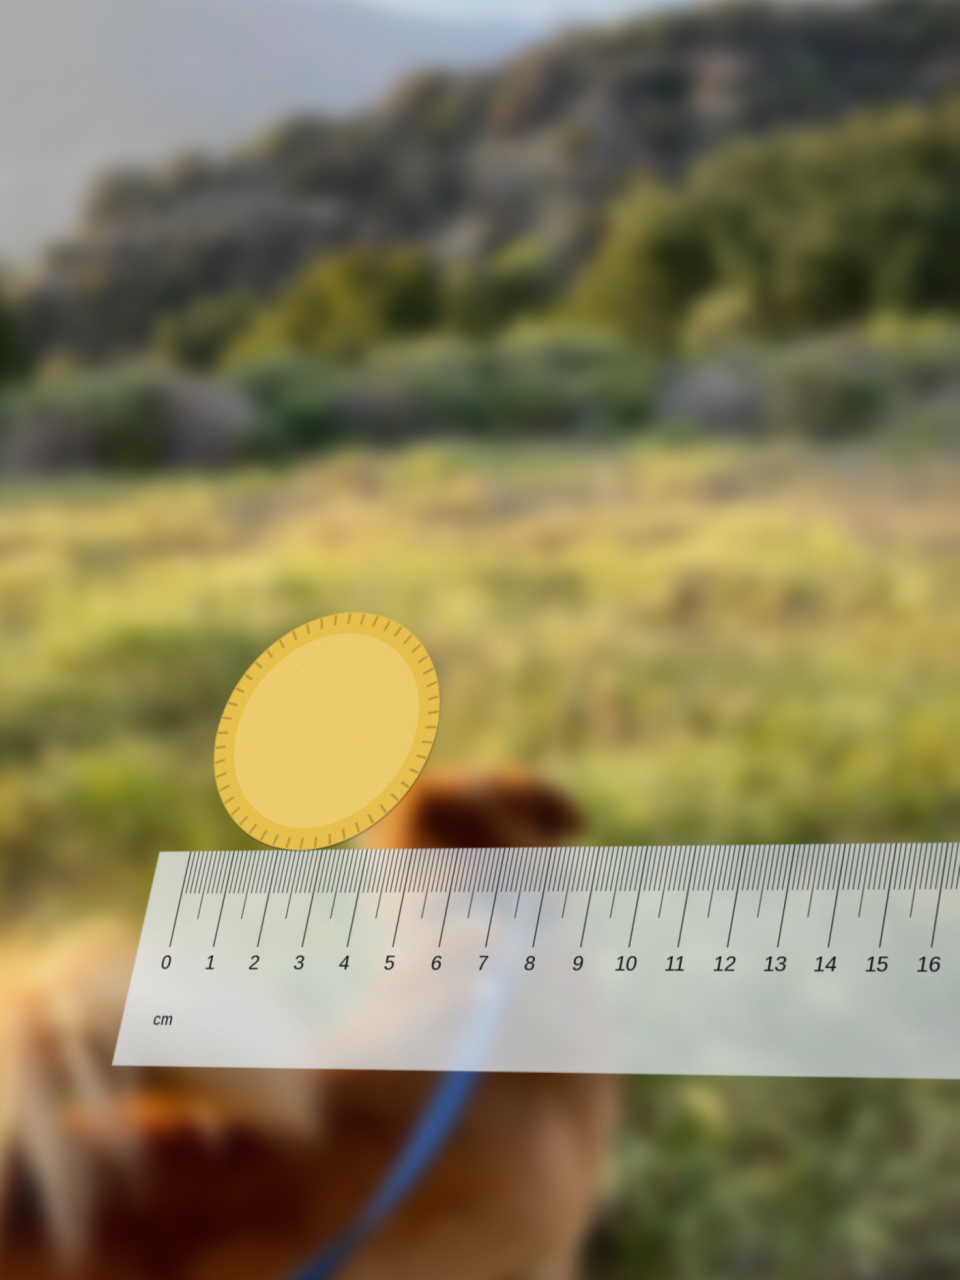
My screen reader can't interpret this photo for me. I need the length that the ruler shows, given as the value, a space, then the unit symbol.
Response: 5 cm
